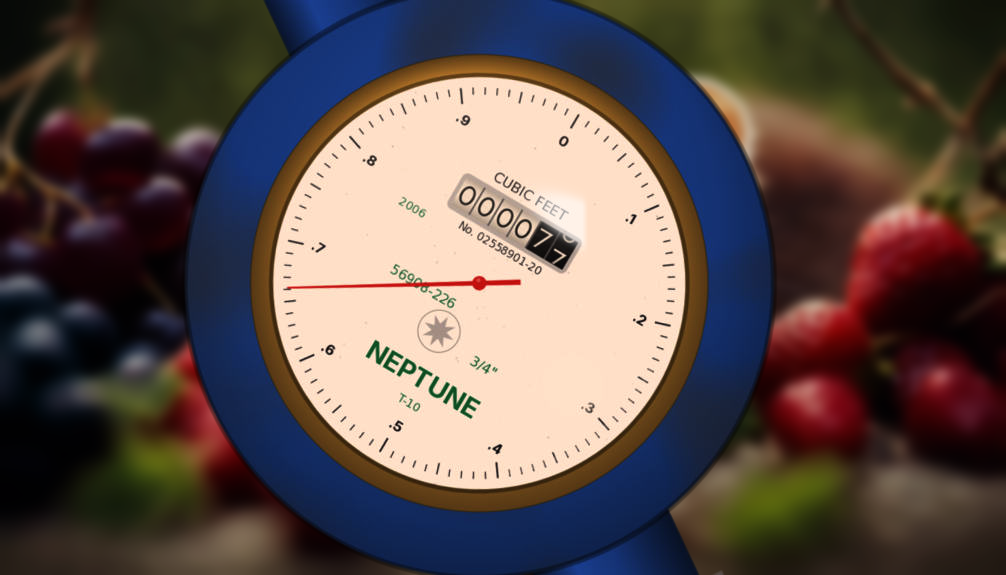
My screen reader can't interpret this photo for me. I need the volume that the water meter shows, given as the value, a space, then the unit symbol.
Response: 76.66 ft³
